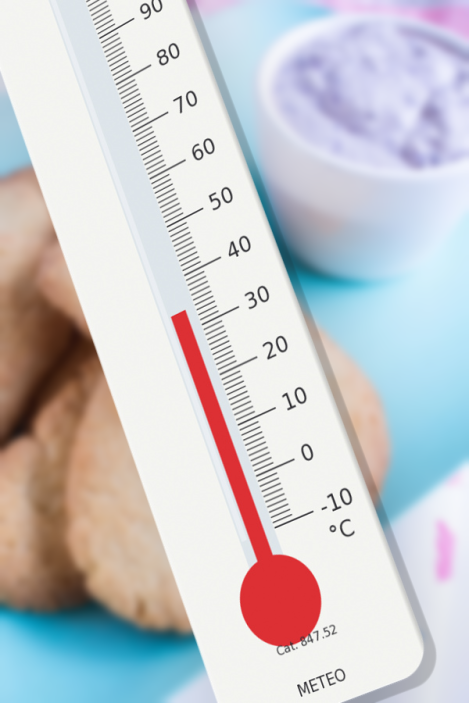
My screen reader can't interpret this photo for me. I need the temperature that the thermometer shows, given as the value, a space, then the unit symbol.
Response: 34 °C
